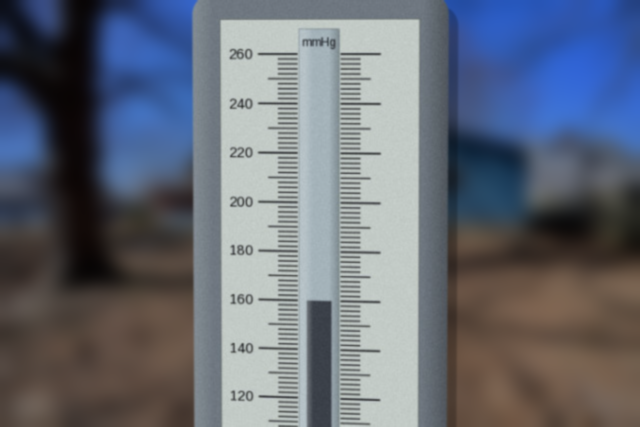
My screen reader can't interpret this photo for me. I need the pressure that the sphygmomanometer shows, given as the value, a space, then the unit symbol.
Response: 160 mmHg
